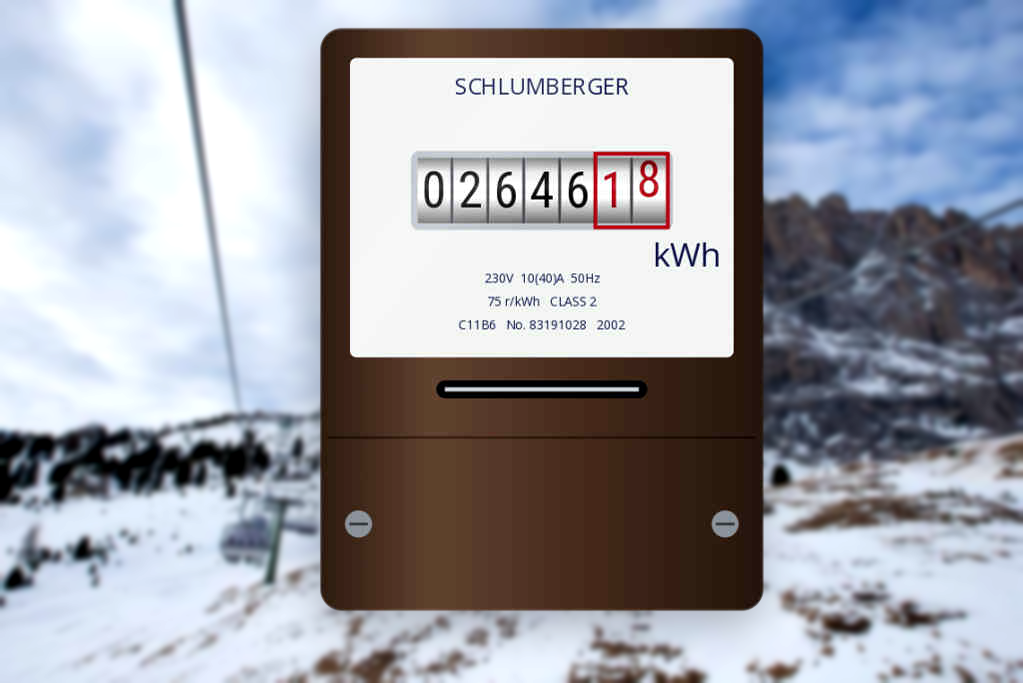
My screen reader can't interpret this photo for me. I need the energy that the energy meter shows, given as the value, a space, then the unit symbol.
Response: 2646.18 kWh
